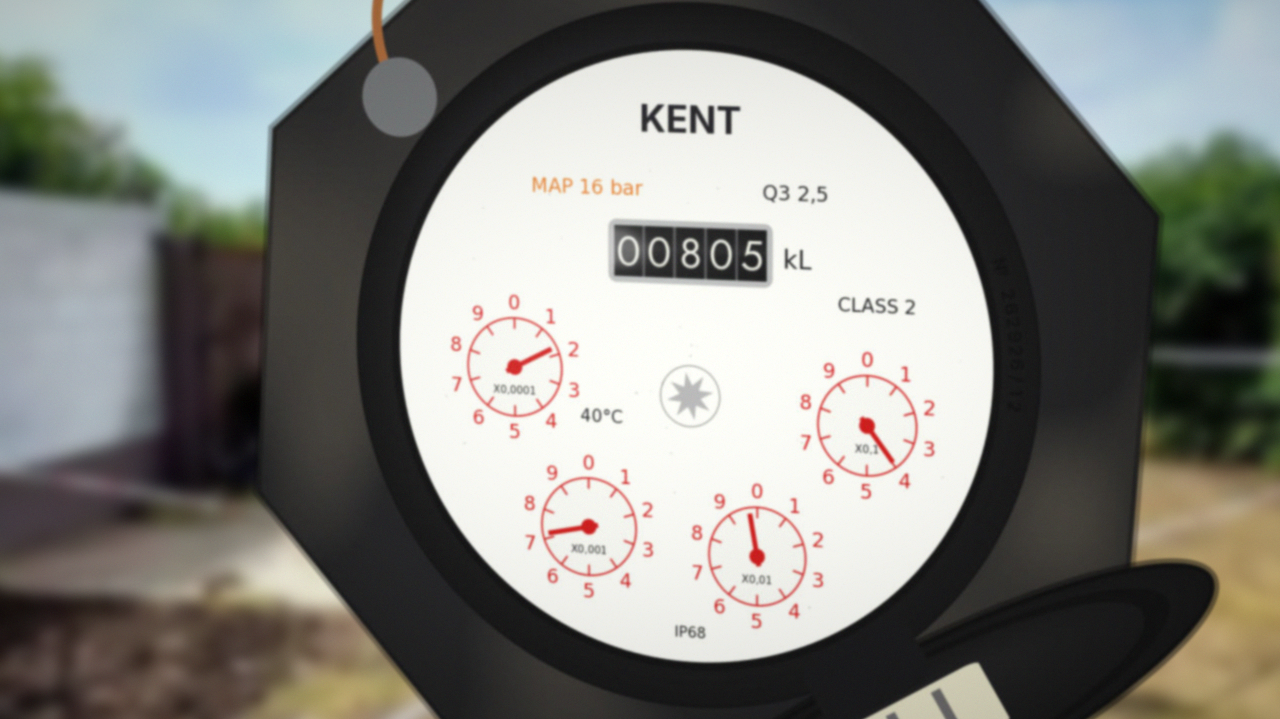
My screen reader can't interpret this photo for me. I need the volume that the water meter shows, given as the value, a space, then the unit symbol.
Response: 805.3971 kL
